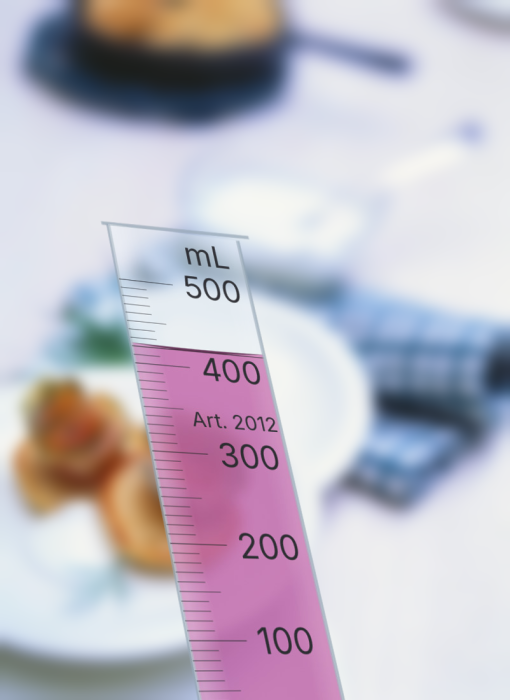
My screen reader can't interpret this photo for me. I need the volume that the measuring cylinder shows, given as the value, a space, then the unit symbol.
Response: 420 mL
